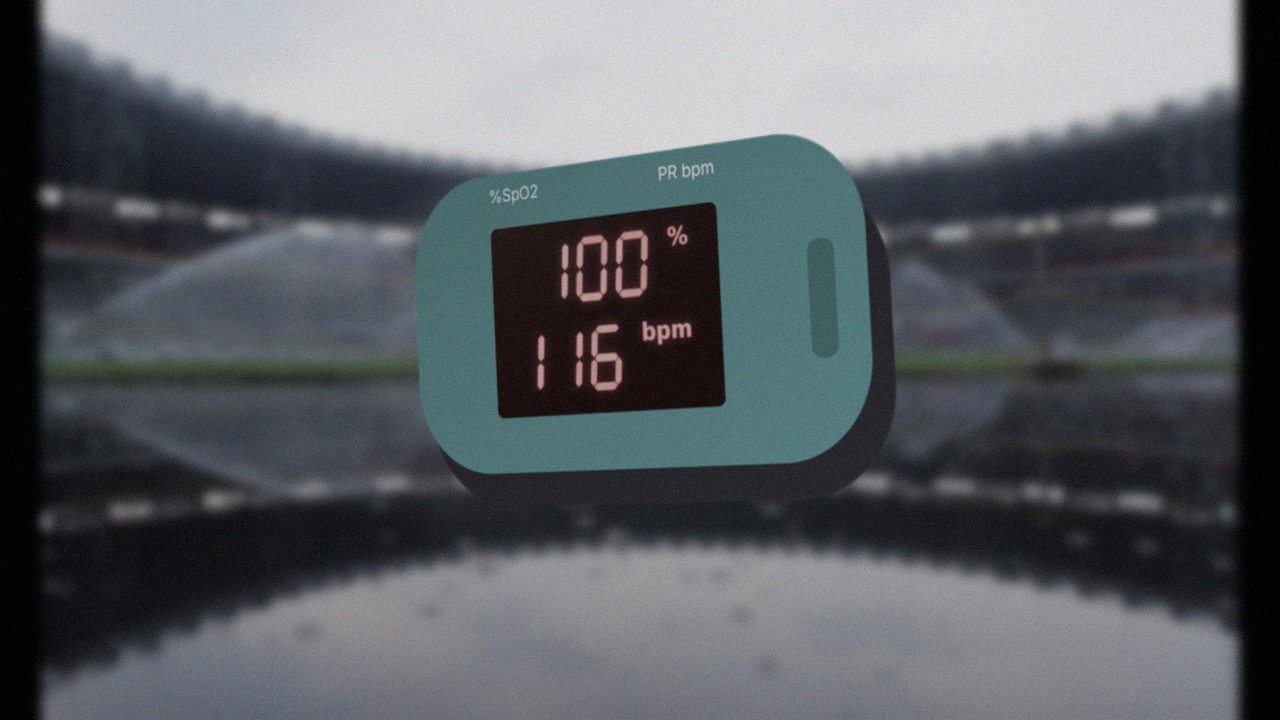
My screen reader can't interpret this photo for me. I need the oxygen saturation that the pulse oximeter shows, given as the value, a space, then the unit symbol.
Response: 100 %
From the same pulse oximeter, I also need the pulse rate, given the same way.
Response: 116 bpm
